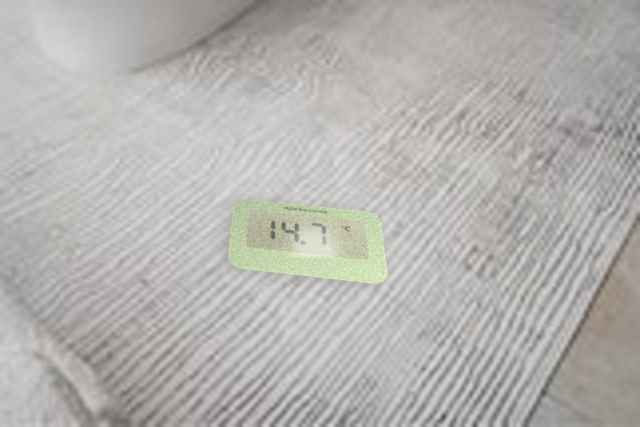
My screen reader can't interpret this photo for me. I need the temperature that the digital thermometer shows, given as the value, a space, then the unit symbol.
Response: 14.7 °C
